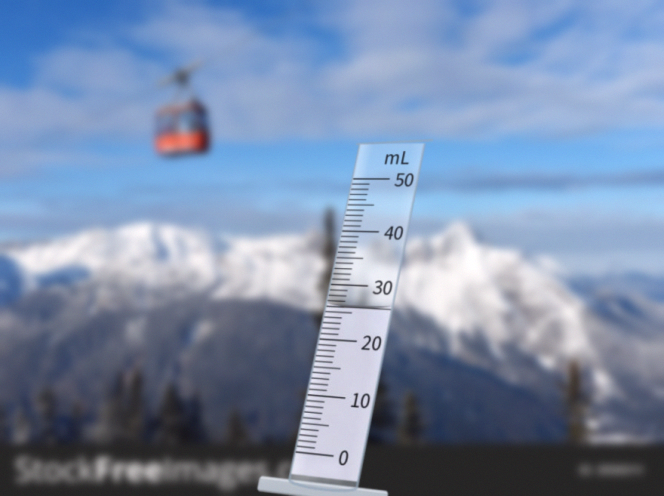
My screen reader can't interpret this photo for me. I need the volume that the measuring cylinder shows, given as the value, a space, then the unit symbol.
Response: 26 mL
